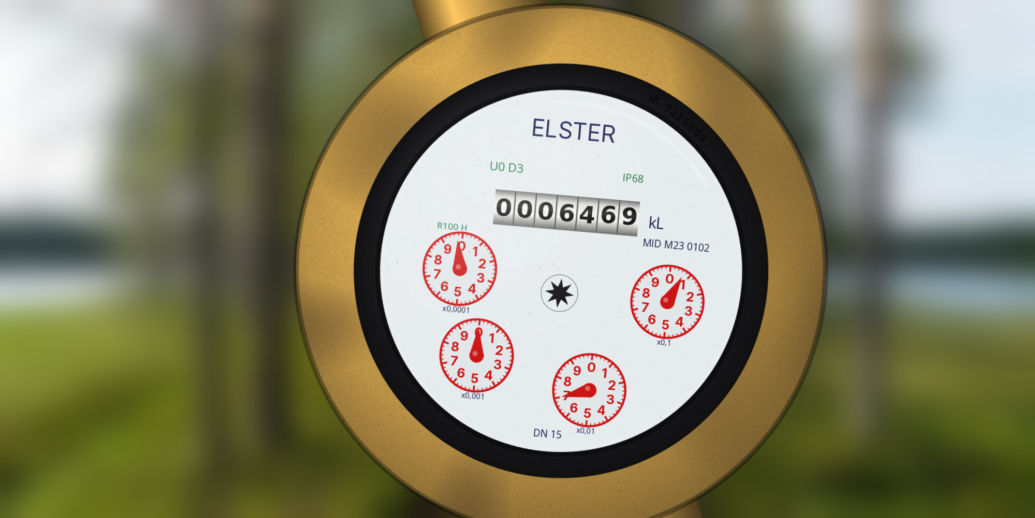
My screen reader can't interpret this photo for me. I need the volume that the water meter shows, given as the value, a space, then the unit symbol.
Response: 6469.0699 kL
